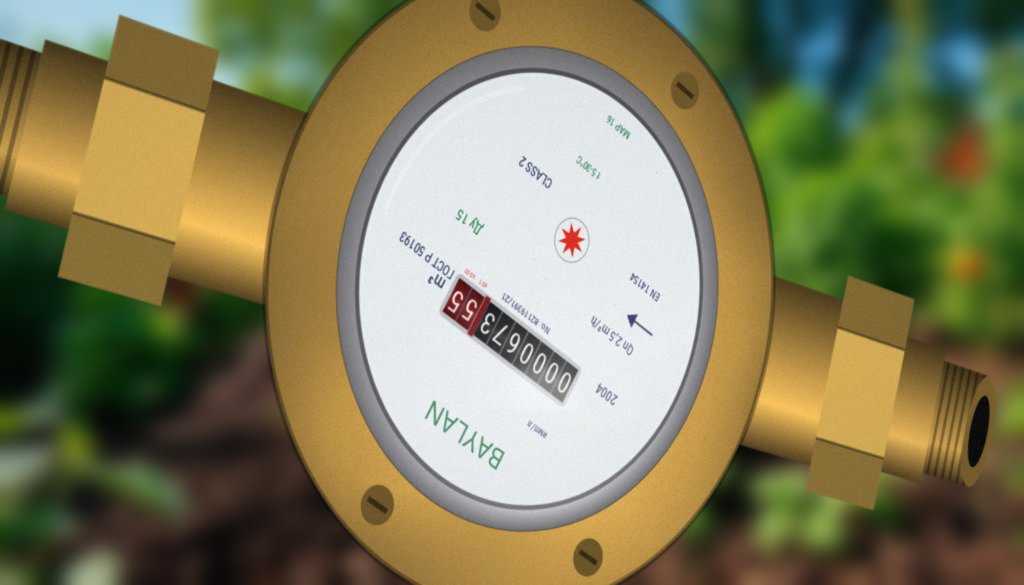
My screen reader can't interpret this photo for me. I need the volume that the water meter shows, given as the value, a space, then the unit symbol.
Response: 673.55 m³
